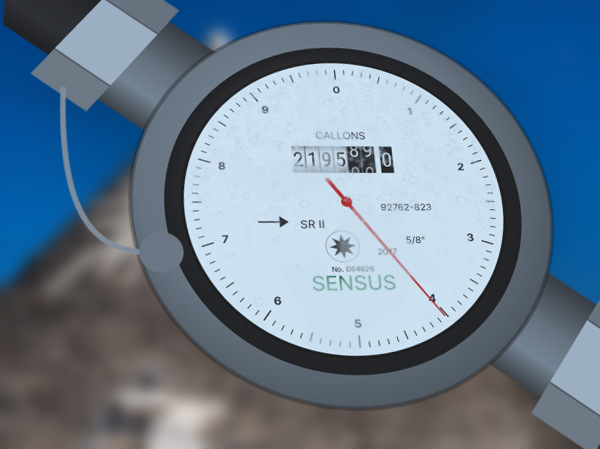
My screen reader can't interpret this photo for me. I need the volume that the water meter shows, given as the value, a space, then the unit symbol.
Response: 2195894.0 gal
